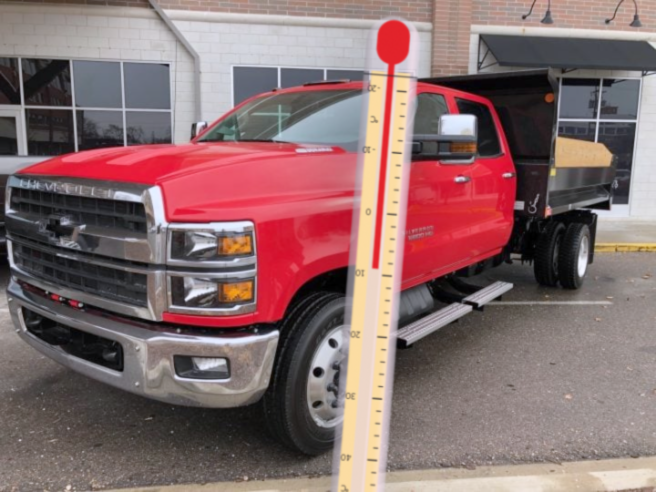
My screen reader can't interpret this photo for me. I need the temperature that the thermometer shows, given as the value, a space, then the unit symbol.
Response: 9 °C
